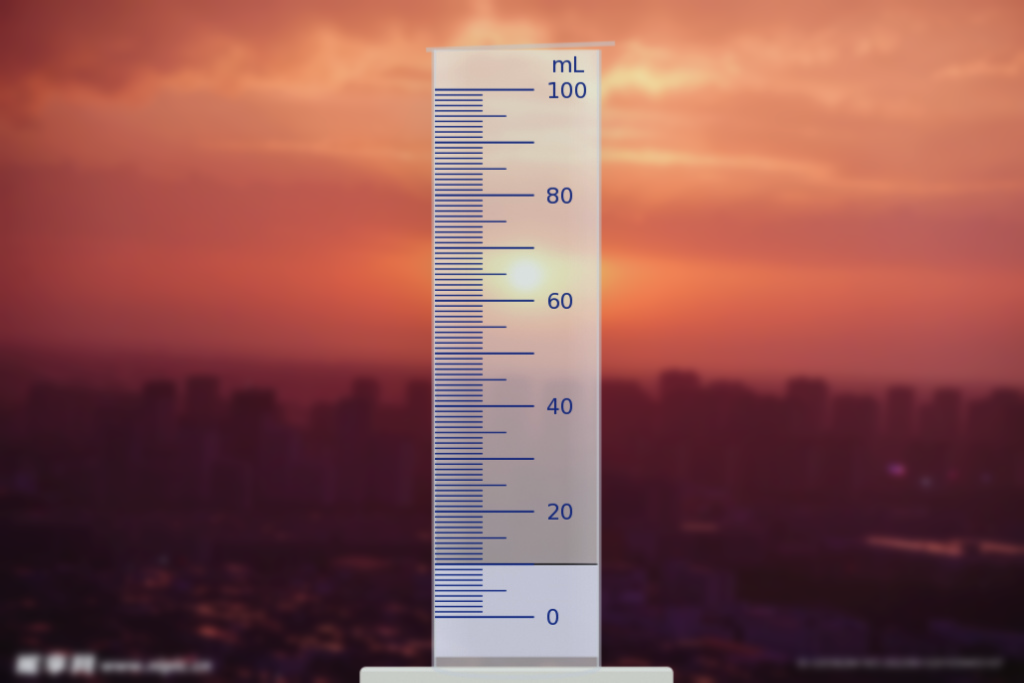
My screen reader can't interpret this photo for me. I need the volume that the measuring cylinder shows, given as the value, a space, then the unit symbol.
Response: 10 mL
